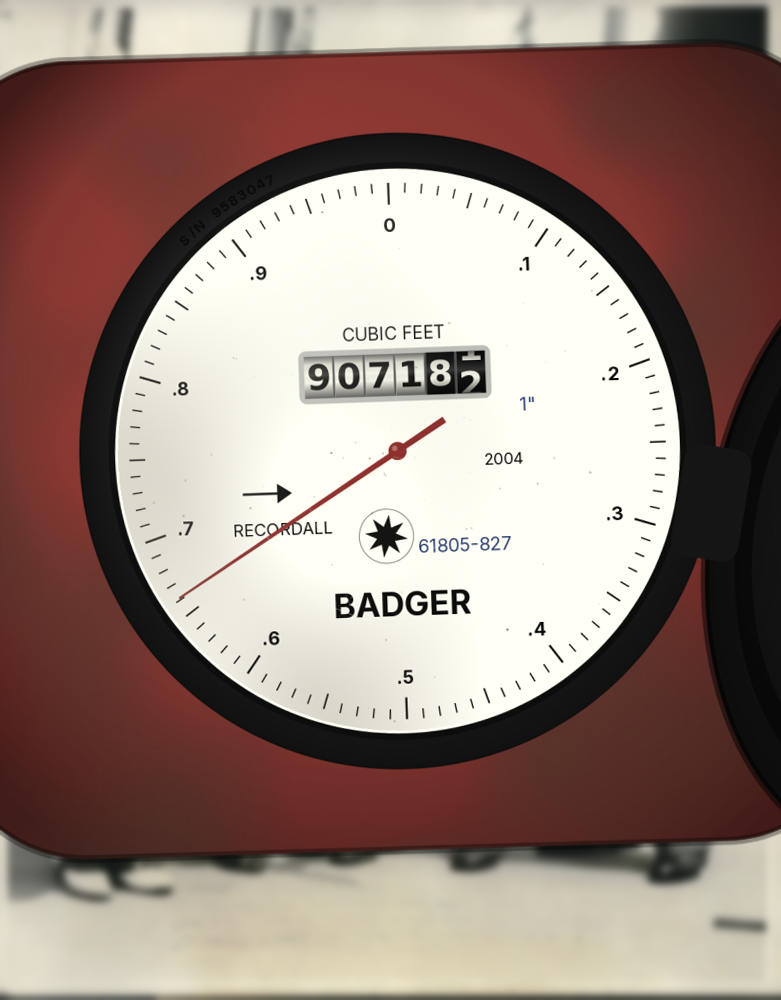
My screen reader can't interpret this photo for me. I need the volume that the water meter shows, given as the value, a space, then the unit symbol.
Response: 907181.66 ft³
